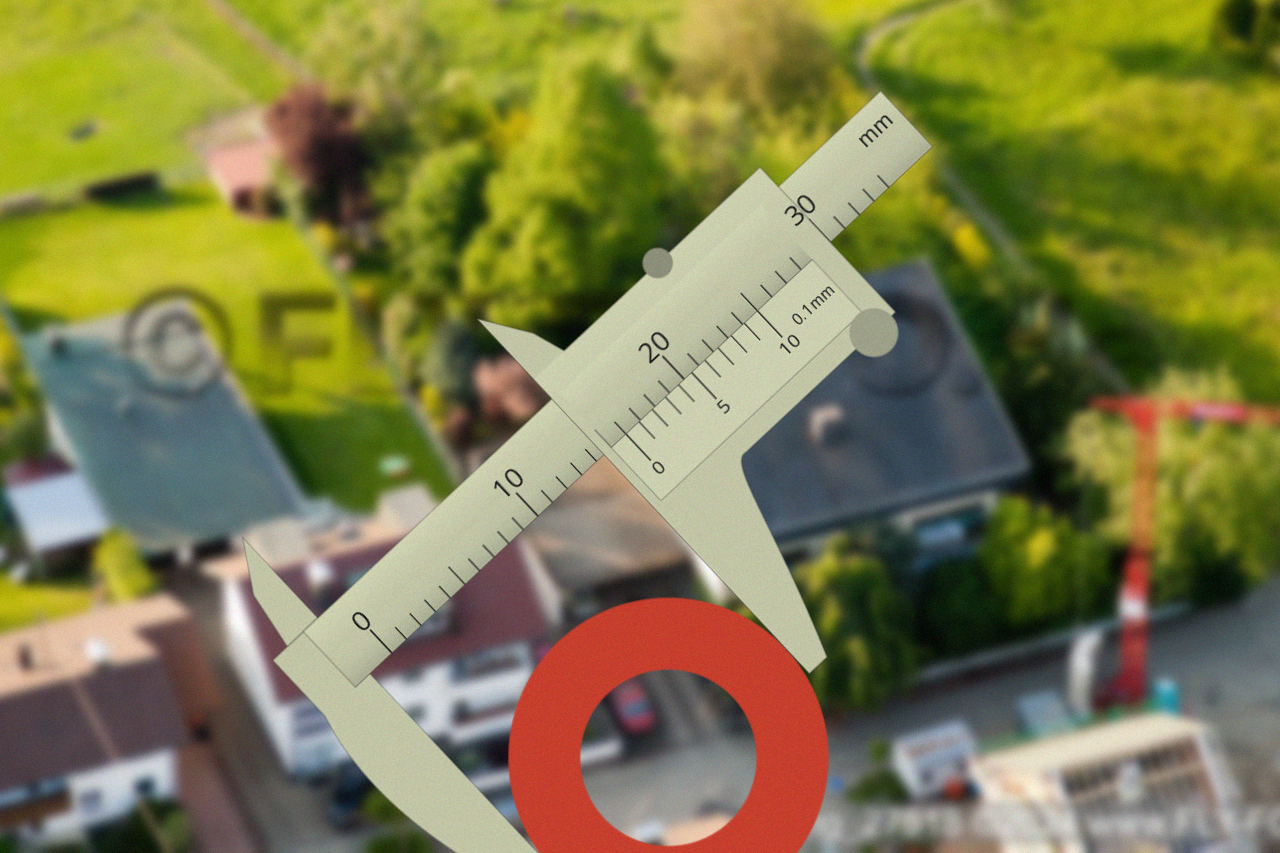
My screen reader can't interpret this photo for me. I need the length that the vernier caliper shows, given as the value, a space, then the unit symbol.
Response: 16.0 mm
